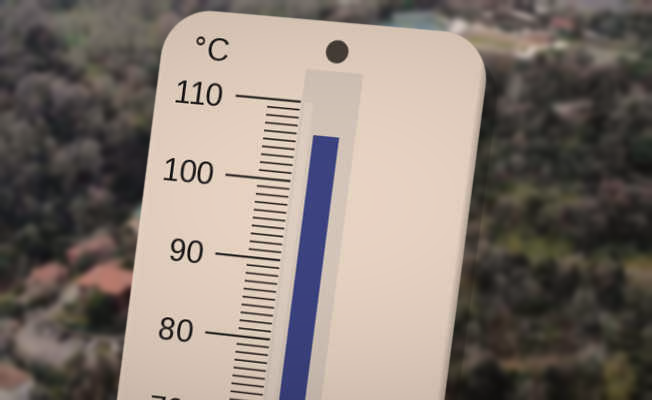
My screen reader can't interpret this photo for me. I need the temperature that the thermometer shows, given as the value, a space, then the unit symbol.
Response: 106 °C
